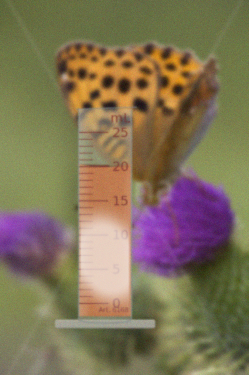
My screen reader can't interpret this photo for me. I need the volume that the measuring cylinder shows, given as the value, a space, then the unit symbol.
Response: 20 mL
